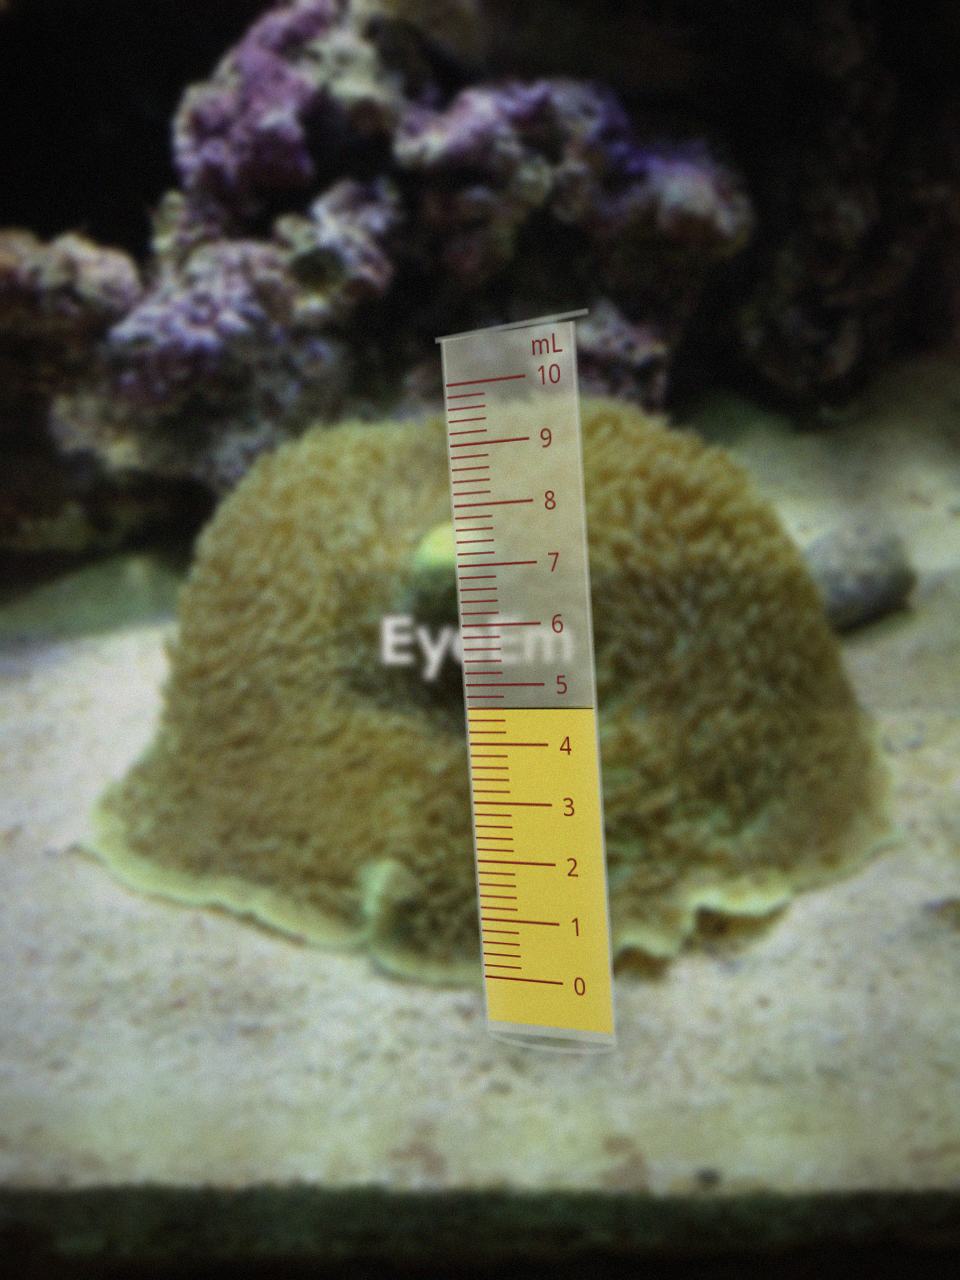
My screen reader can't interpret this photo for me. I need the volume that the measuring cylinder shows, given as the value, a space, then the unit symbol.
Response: 4.6 mL
